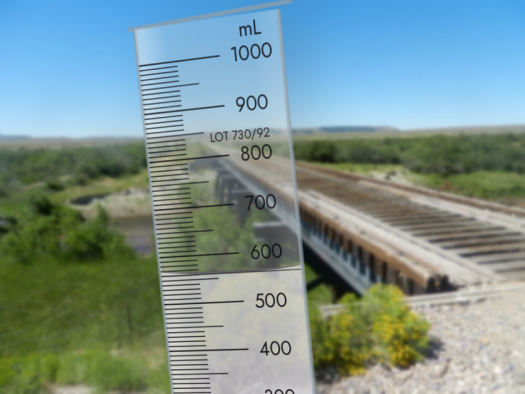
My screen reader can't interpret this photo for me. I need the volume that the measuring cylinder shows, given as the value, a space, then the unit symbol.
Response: 560 mL
